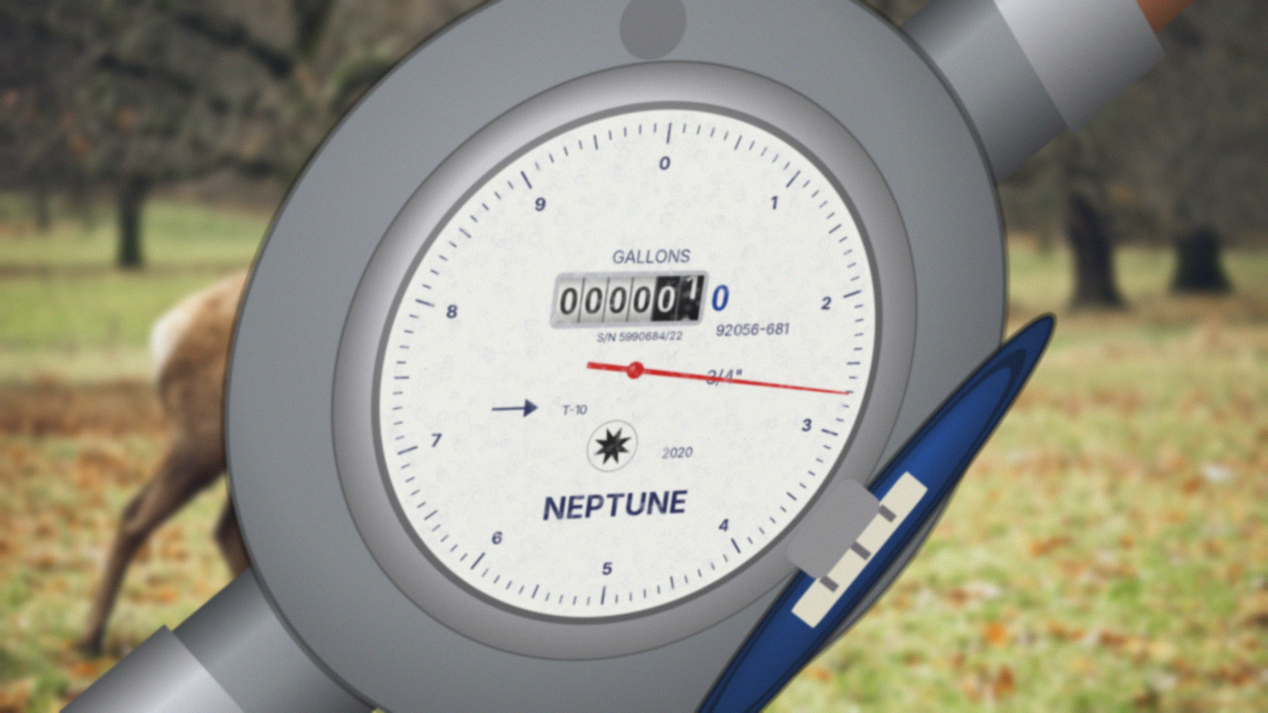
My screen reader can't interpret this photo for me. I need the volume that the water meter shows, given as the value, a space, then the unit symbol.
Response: 12.7 gal
